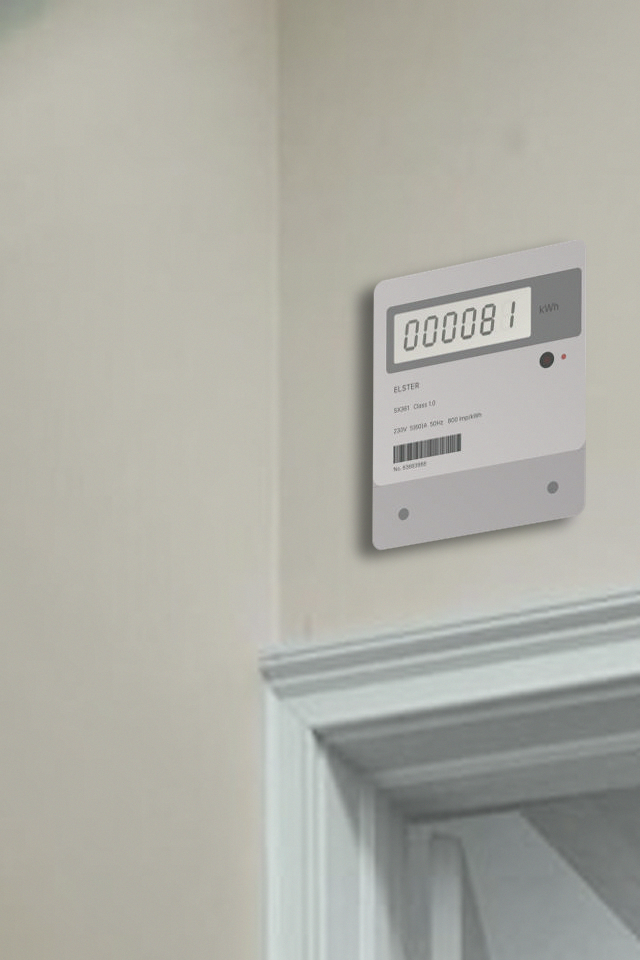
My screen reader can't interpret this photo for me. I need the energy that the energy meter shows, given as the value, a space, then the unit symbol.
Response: 81 kWh
